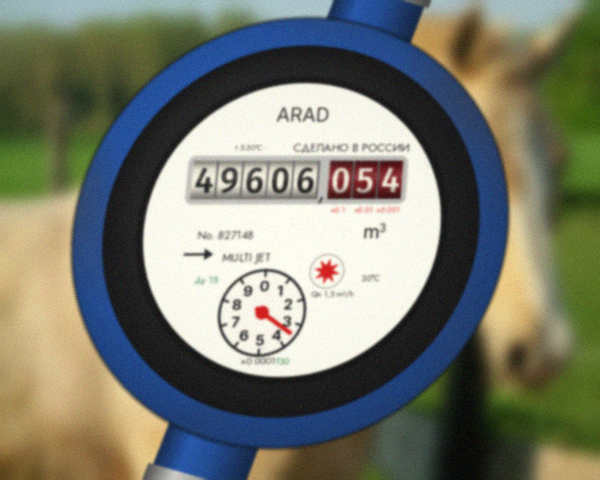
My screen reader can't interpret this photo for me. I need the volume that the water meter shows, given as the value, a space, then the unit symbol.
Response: 49606.0543 m³
